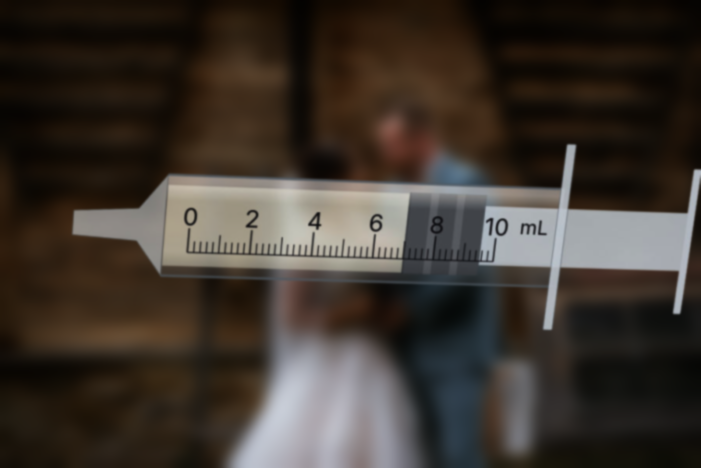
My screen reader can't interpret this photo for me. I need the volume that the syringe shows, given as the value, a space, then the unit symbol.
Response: 7 mL
